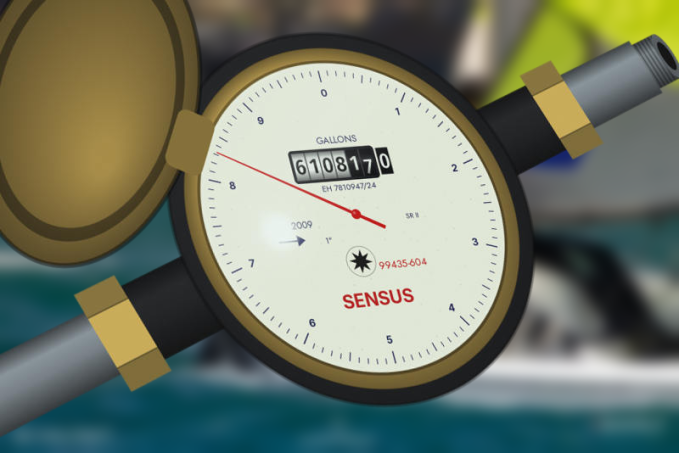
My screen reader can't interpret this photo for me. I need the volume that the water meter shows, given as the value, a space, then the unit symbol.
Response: 6108168.3 gal
